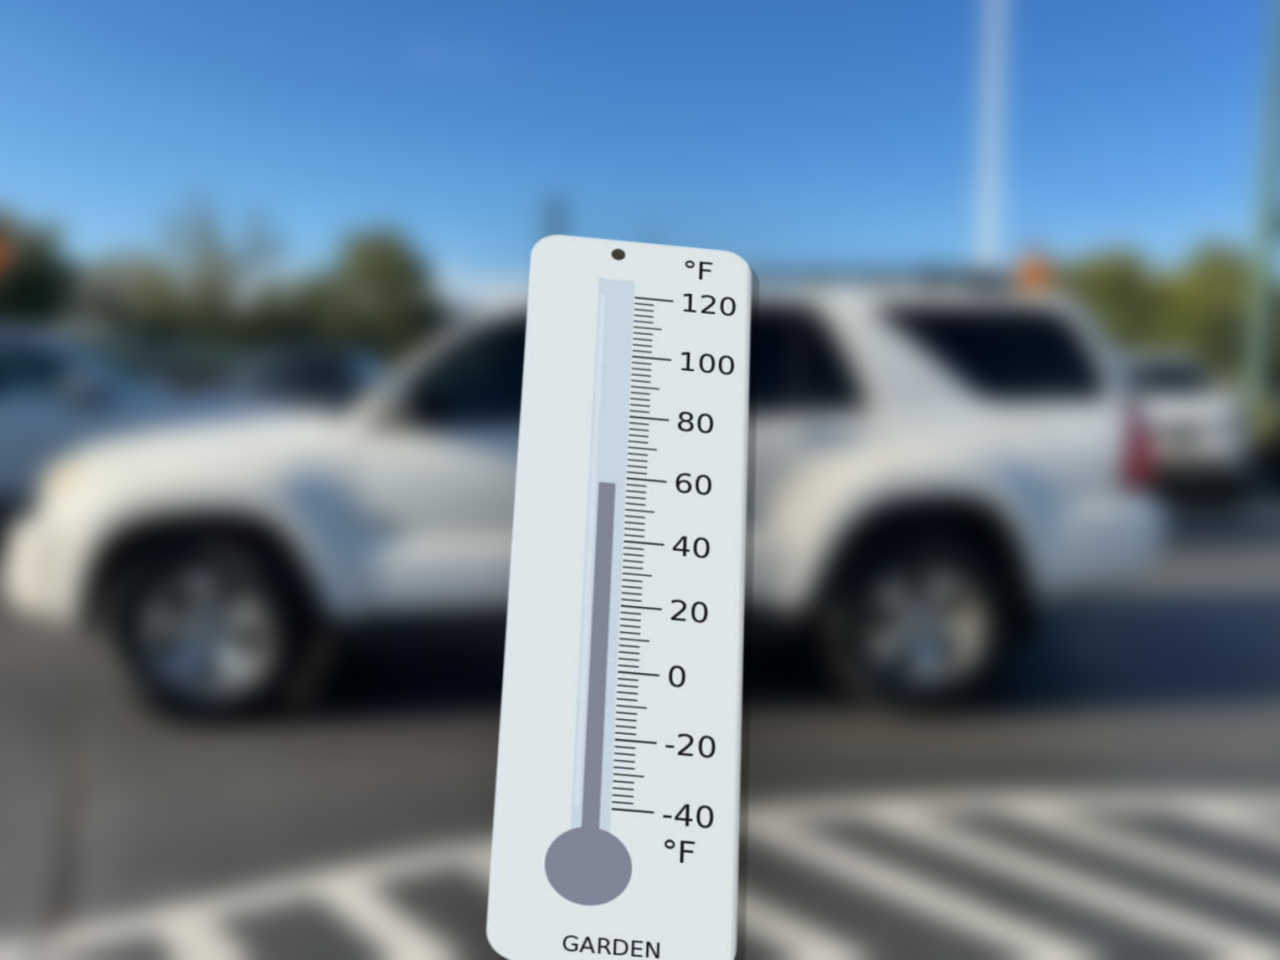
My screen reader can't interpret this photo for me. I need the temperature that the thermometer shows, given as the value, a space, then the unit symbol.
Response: 58 °F
